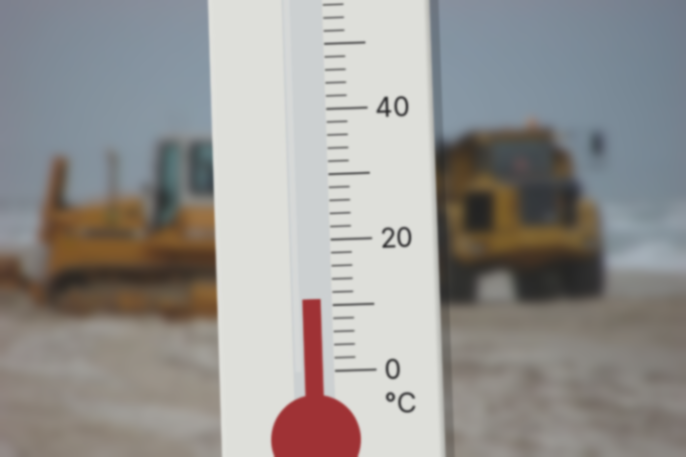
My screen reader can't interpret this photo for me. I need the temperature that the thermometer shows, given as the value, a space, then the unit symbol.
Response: 11 °C
